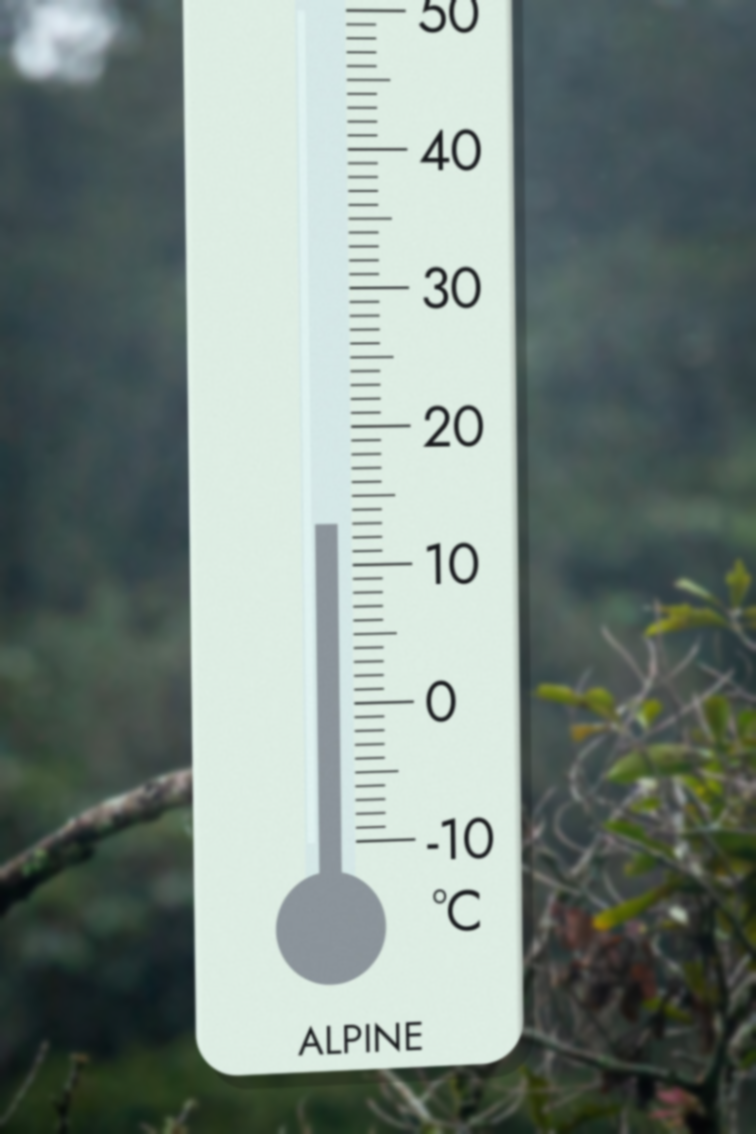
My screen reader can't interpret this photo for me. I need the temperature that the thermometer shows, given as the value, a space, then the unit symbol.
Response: 13 °C
